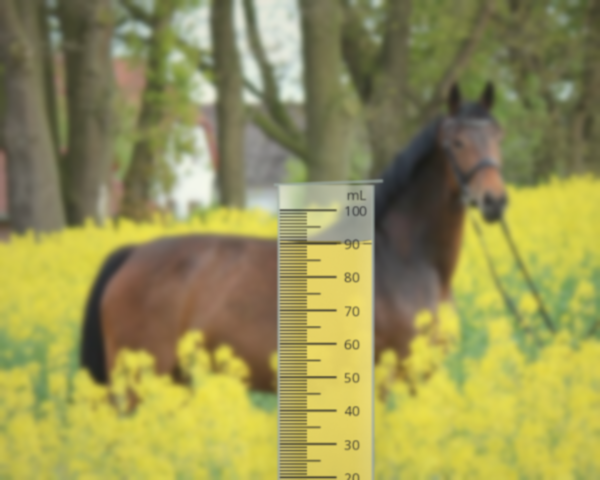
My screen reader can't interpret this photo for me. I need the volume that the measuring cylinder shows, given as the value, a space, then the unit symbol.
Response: 90 mL
